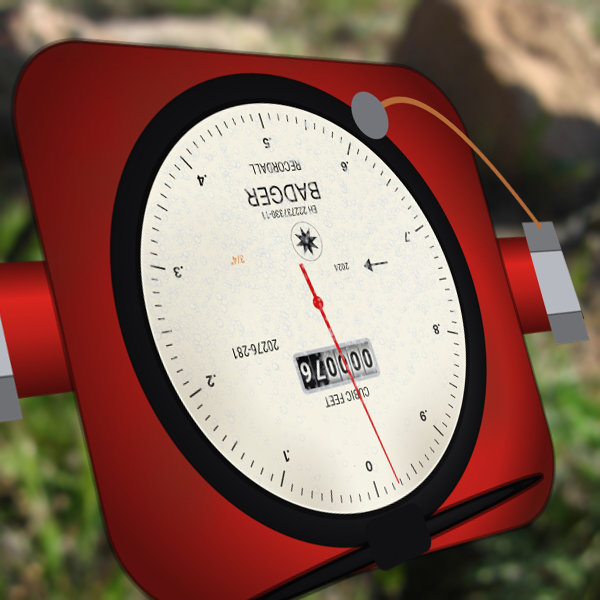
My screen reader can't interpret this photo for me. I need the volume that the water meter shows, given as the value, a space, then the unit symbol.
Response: 75.97 ft³
